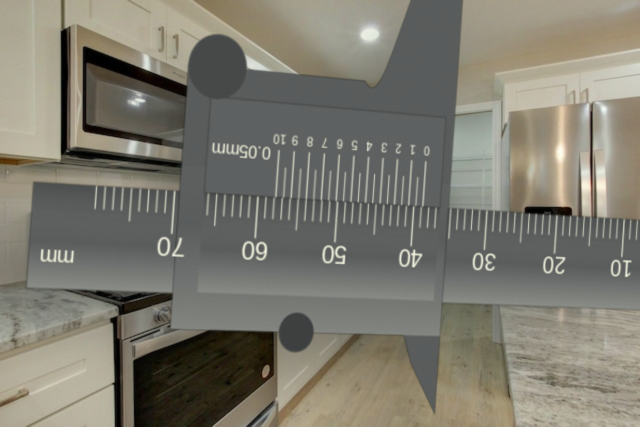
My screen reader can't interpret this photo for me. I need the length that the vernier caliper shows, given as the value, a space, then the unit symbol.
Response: 38.8 mm
